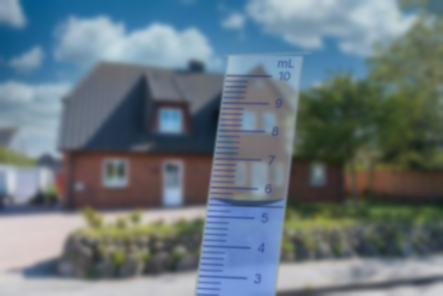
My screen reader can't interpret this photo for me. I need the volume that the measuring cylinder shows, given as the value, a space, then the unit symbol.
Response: 5.4 mL
